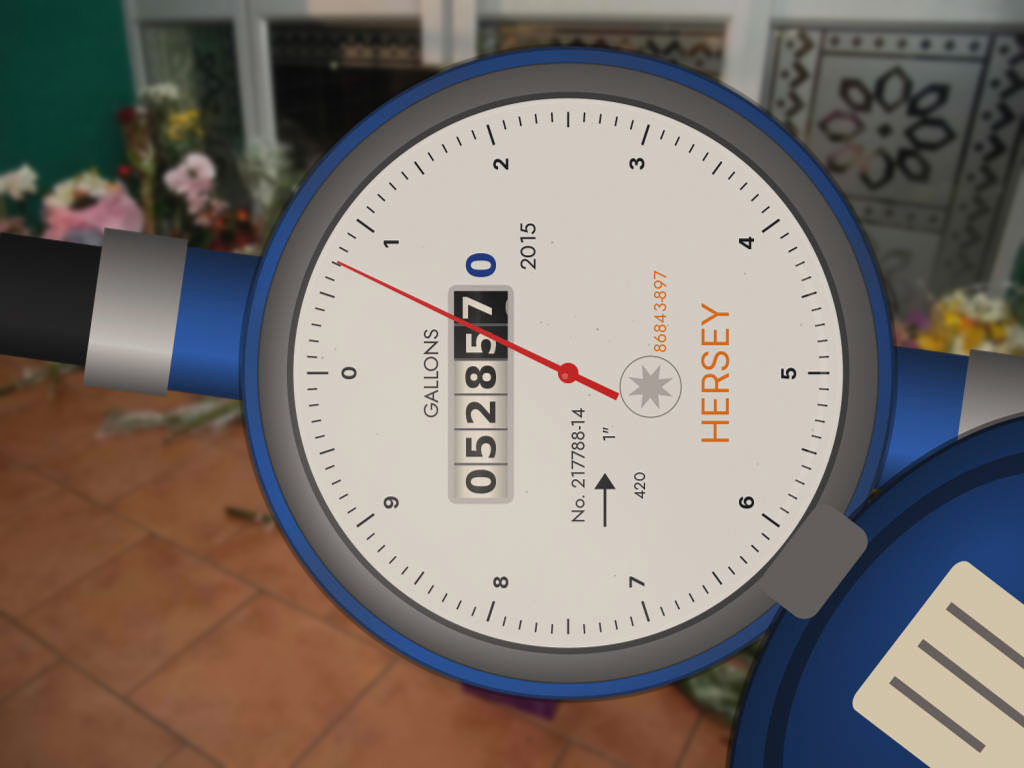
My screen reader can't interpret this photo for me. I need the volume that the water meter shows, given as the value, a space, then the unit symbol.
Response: 528570.7 gal
